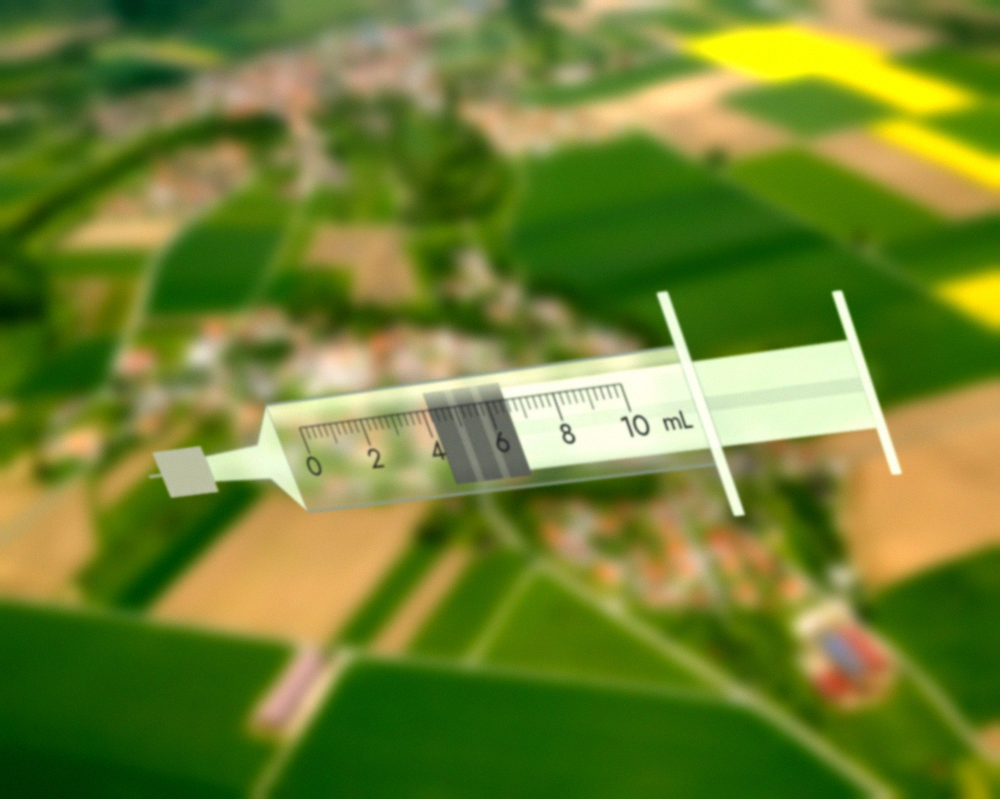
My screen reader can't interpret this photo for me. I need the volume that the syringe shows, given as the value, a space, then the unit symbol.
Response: 4.2 mL
